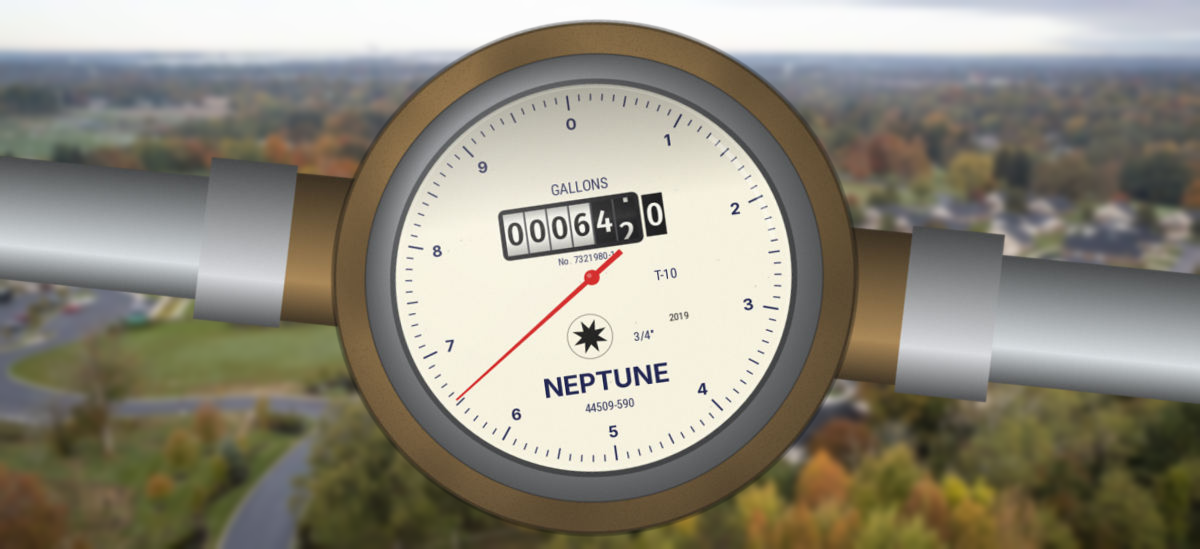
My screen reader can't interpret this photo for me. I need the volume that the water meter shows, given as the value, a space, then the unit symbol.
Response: 6416.5 gal
